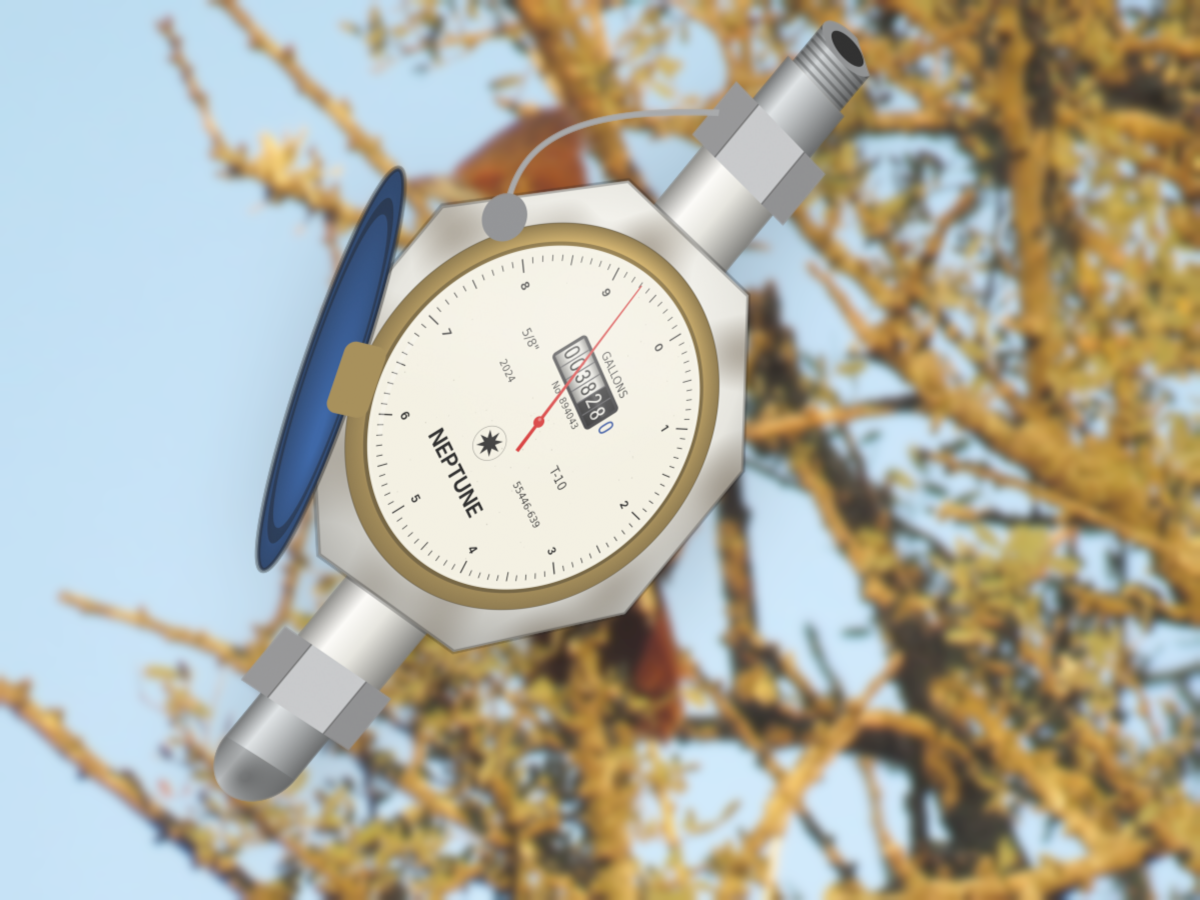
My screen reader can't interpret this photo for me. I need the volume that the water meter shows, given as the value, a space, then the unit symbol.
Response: 38279.3 gal
